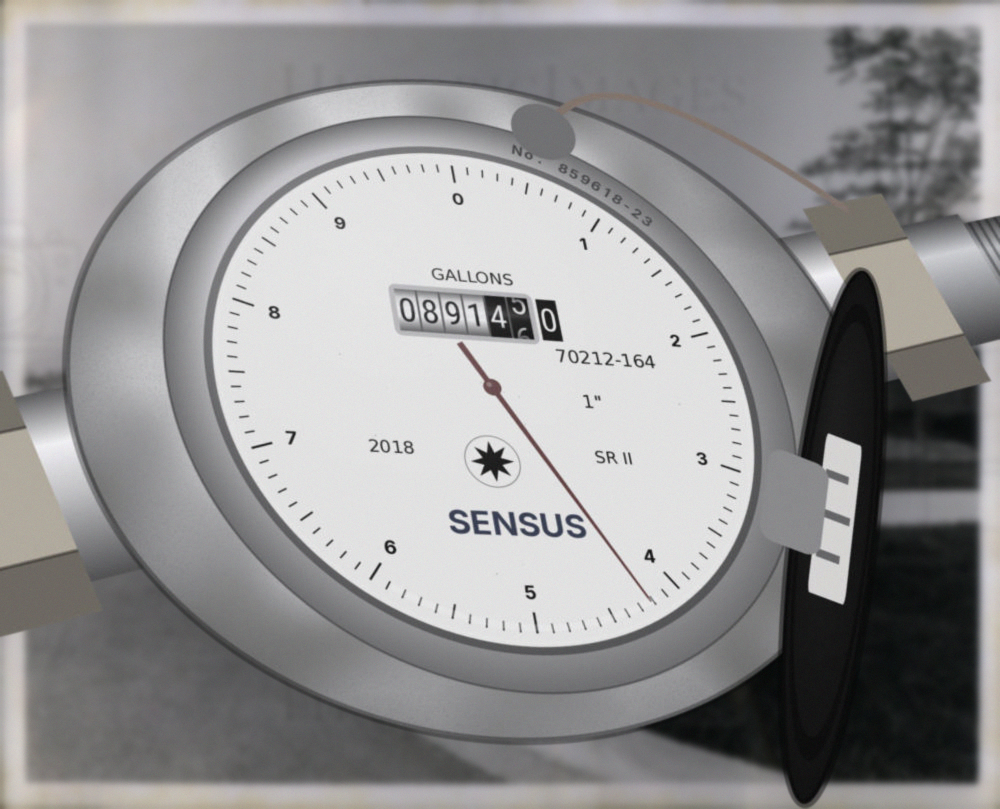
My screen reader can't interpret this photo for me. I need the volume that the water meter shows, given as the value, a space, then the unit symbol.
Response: 891454.2 gal
